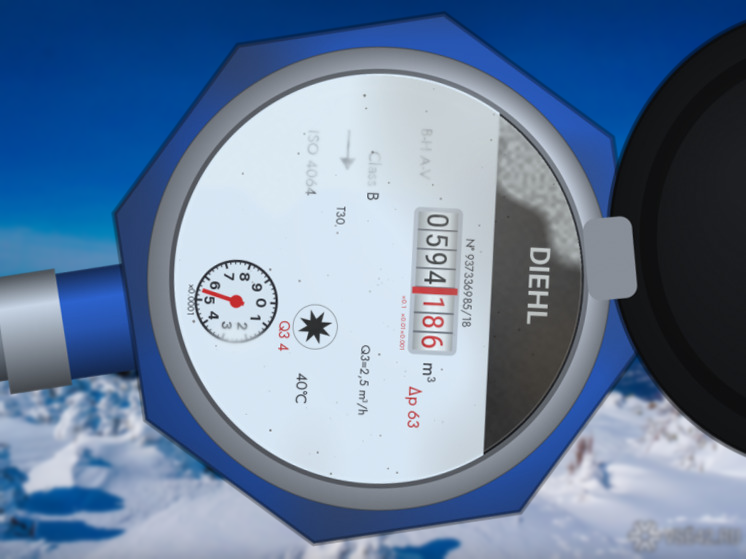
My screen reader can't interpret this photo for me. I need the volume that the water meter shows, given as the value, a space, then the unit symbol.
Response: 594.1865 m³
